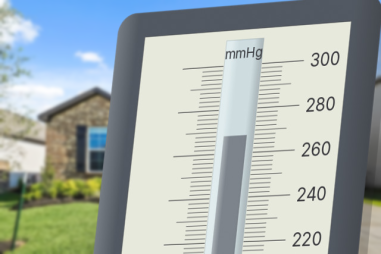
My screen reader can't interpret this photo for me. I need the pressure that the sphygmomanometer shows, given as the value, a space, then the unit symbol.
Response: 268 mmHg
